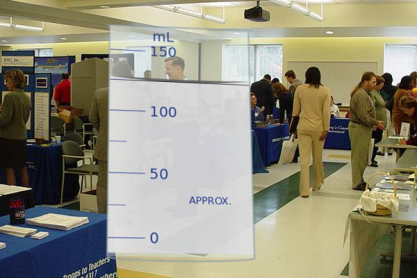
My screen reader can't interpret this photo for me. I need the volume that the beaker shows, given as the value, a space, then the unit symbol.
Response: 125 mL
